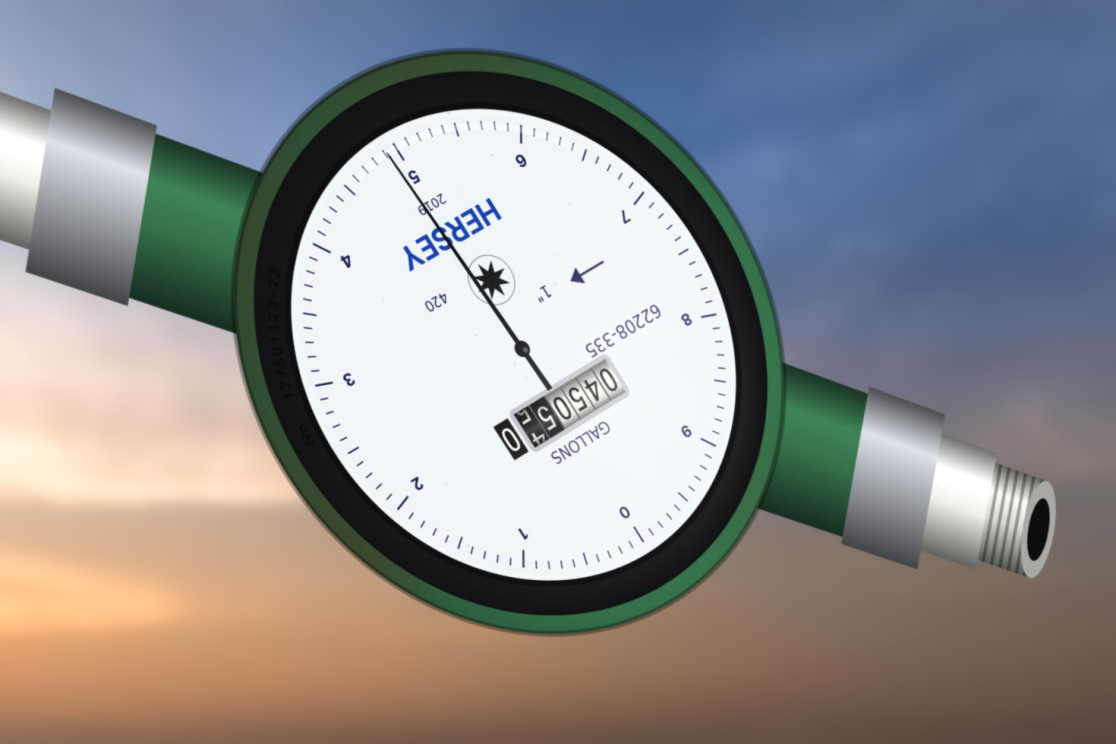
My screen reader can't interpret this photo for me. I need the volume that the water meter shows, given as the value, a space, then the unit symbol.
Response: 450544.9 gal
